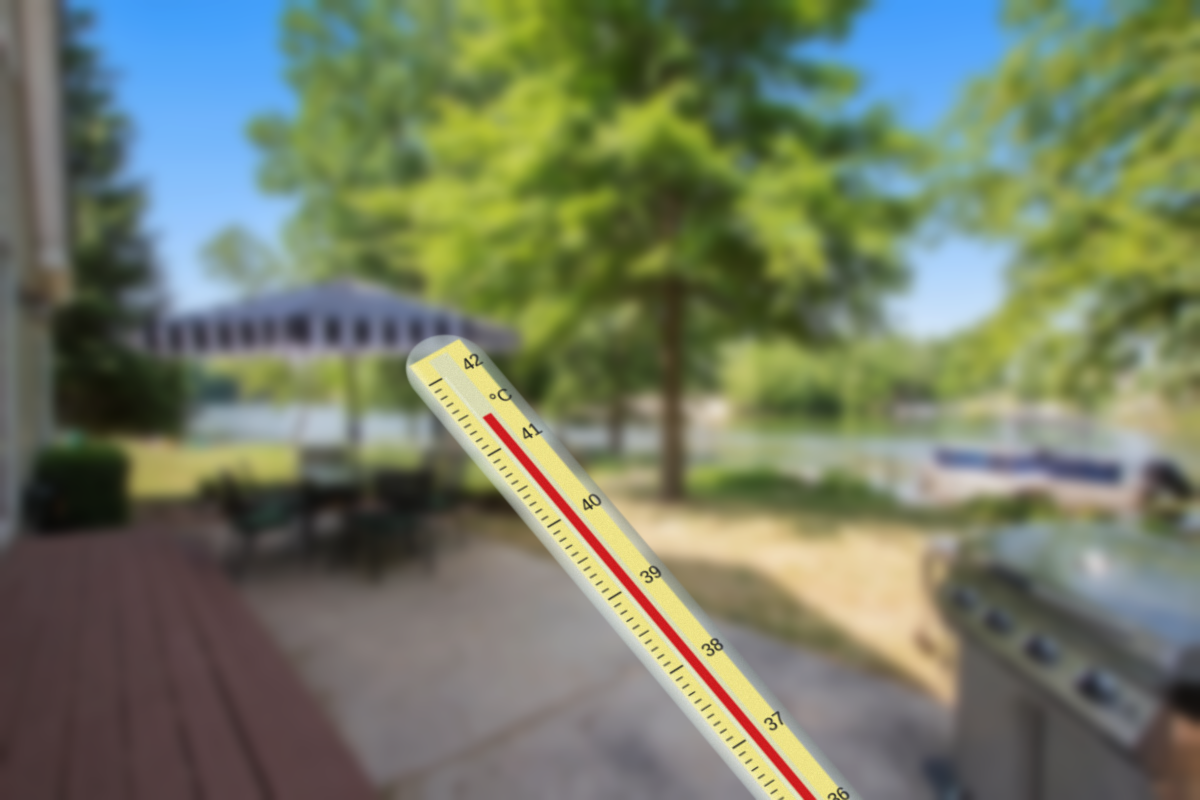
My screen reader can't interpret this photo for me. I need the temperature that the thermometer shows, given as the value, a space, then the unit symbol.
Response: 41.4 °C
